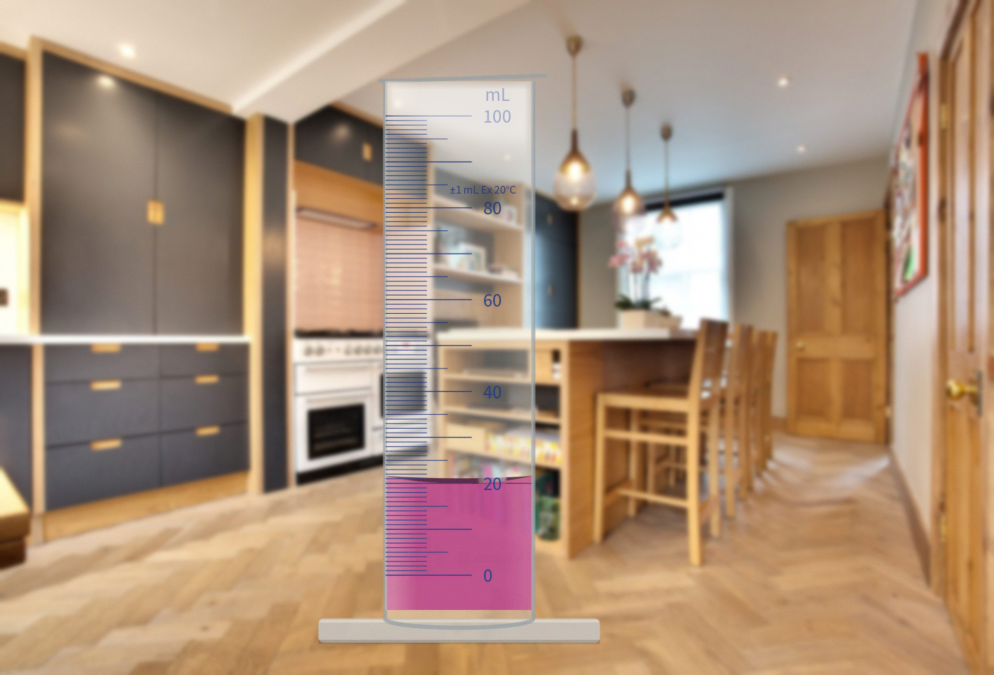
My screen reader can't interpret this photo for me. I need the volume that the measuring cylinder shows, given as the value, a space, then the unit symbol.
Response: 20 mL
